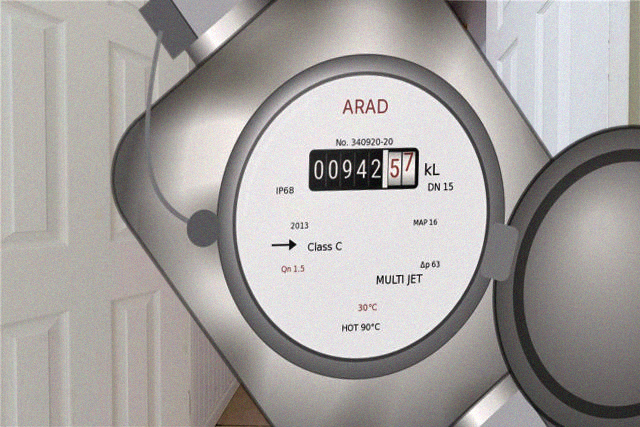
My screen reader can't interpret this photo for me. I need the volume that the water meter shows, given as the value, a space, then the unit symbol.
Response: 942.57 kL
